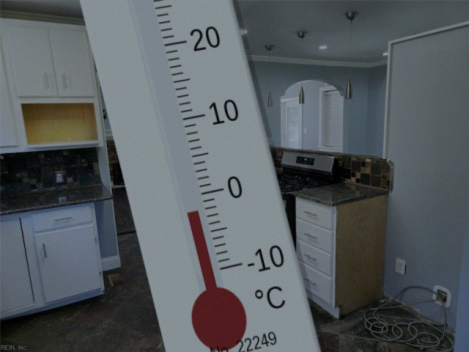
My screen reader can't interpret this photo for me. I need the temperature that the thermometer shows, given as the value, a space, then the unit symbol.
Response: -2 °C
